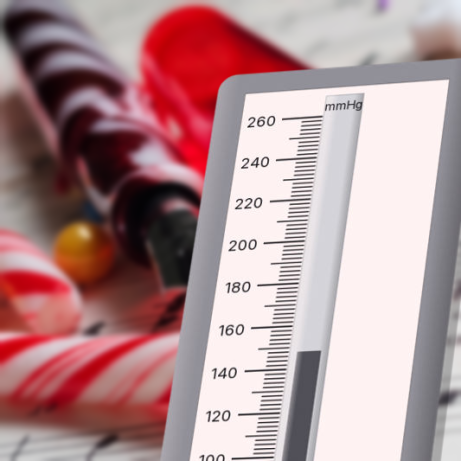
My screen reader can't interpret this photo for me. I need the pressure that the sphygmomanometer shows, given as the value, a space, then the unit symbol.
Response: 148 mmHg
